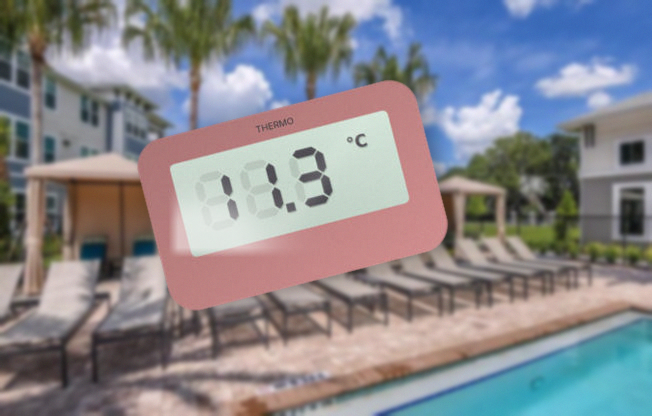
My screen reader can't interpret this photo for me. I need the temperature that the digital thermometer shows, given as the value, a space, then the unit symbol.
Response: 11.3 °C
